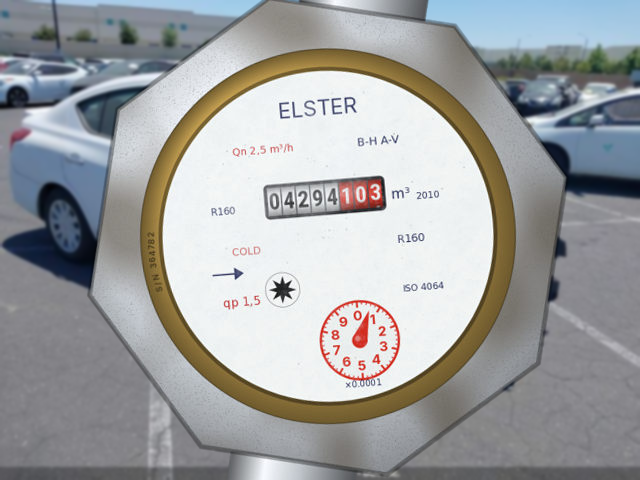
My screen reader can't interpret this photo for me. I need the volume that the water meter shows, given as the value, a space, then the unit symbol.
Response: 4294.1030 m³
